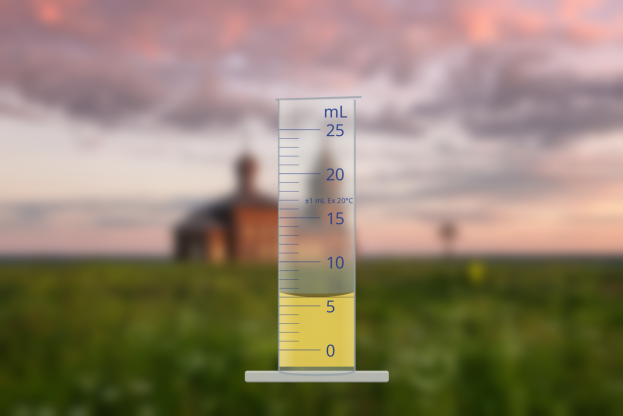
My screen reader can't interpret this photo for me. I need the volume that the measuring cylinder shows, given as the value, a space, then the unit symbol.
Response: 6 mL
